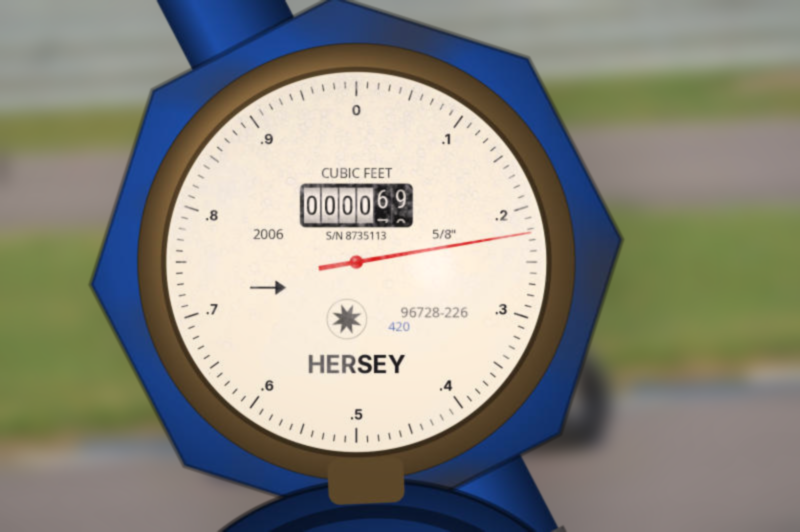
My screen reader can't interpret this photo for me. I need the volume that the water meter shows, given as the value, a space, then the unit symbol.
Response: 69.22 ft³
